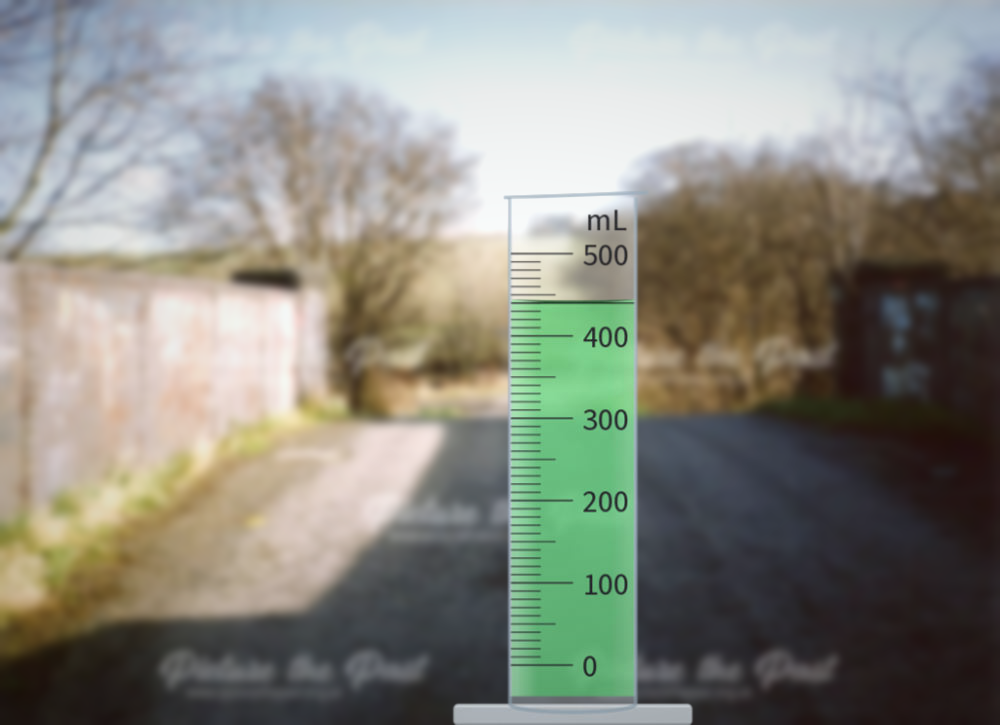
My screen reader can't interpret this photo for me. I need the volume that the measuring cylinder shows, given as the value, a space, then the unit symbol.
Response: 440 mL
